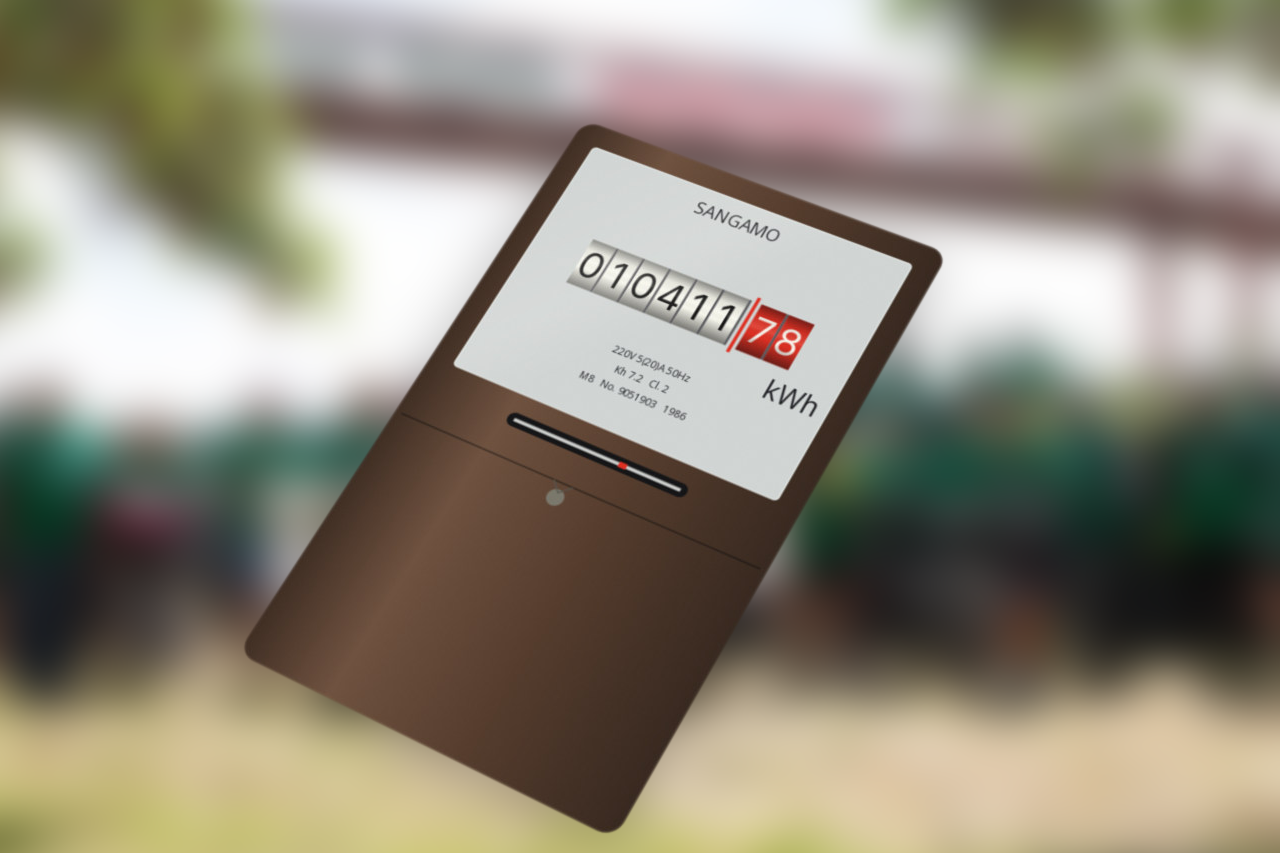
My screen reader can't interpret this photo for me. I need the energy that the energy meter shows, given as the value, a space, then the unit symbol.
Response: 10411.78 kWh
